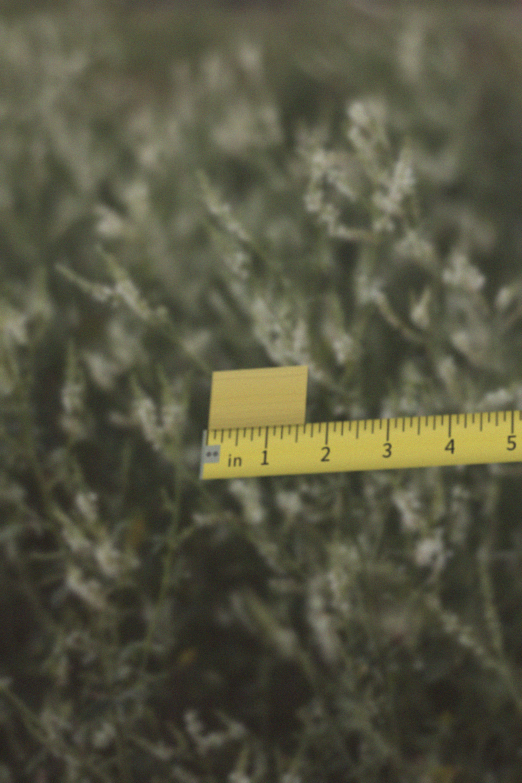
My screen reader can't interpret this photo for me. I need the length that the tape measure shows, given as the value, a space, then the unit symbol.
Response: 1.625 in
